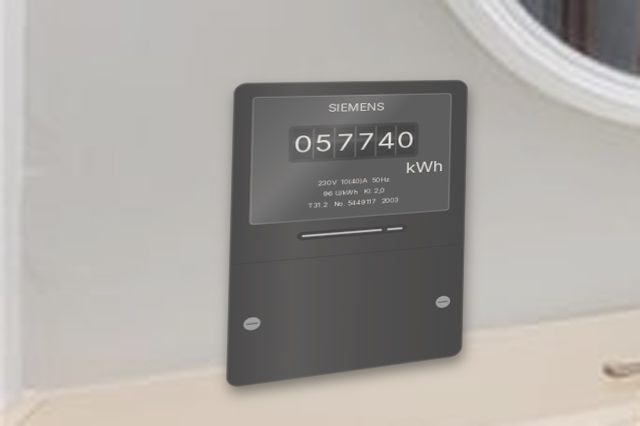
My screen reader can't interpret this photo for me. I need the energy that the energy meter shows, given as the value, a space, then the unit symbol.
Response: 57740 kWh
